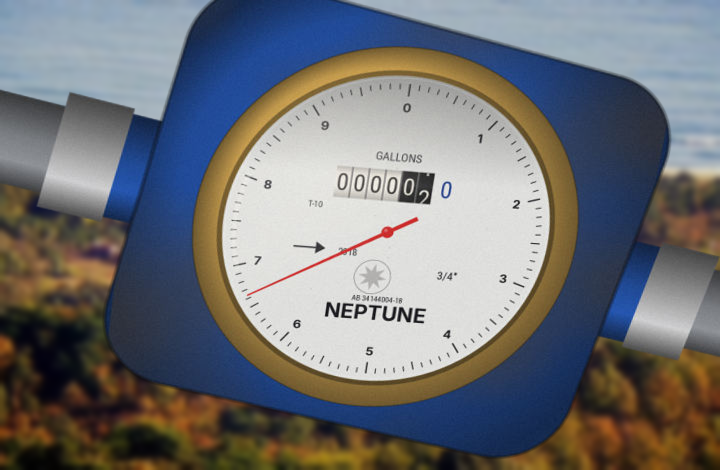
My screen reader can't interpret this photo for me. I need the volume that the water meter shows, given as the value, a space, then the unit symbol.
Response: 16.6 gal
